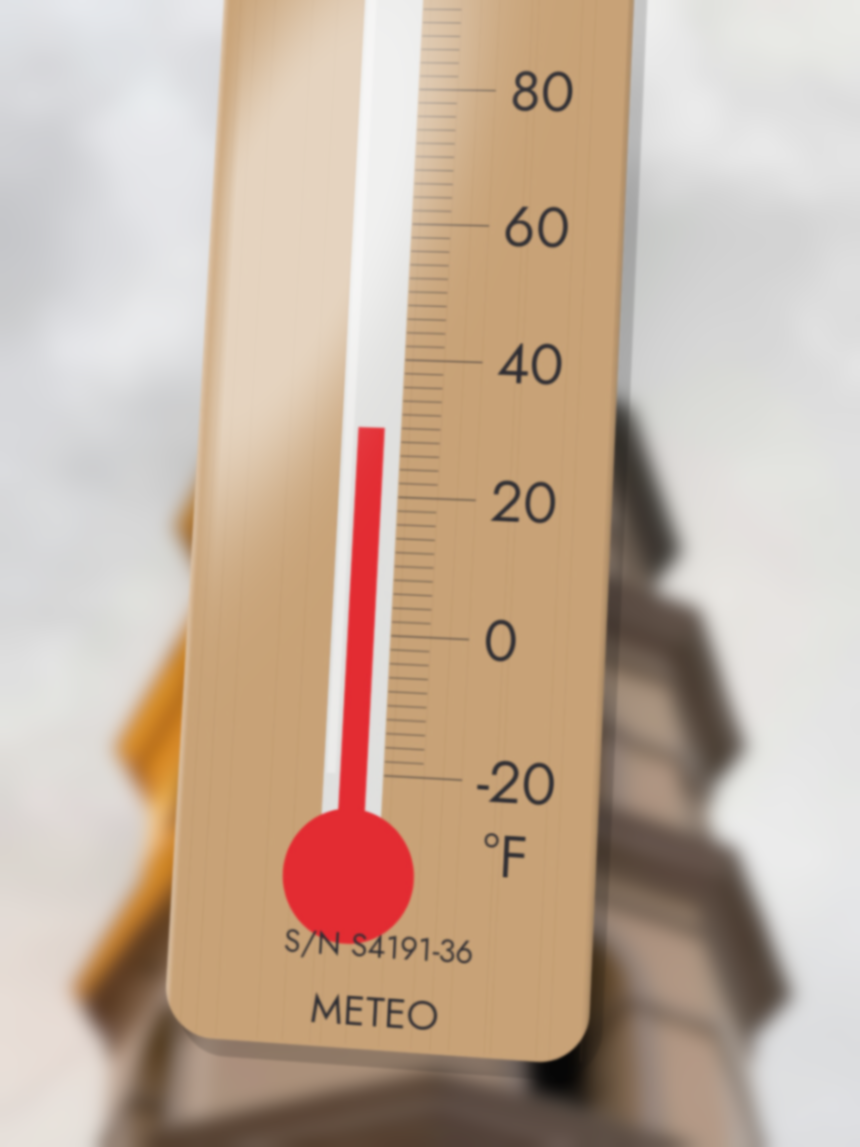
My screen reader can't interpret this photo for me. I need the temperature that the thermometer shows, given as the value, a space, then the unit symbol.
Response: 30 °F
